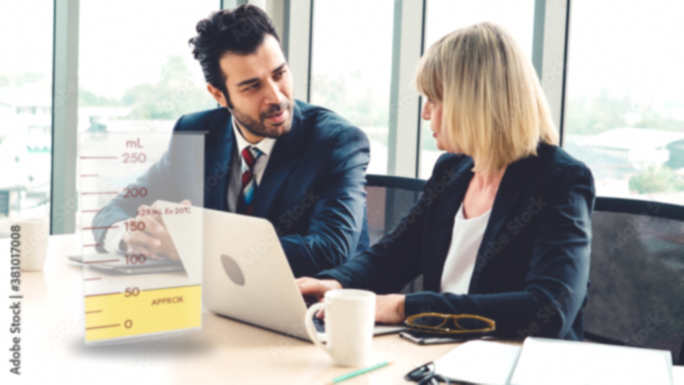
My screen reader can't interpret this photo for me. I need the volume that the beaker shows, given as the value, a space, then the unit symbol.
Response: 50 mL
